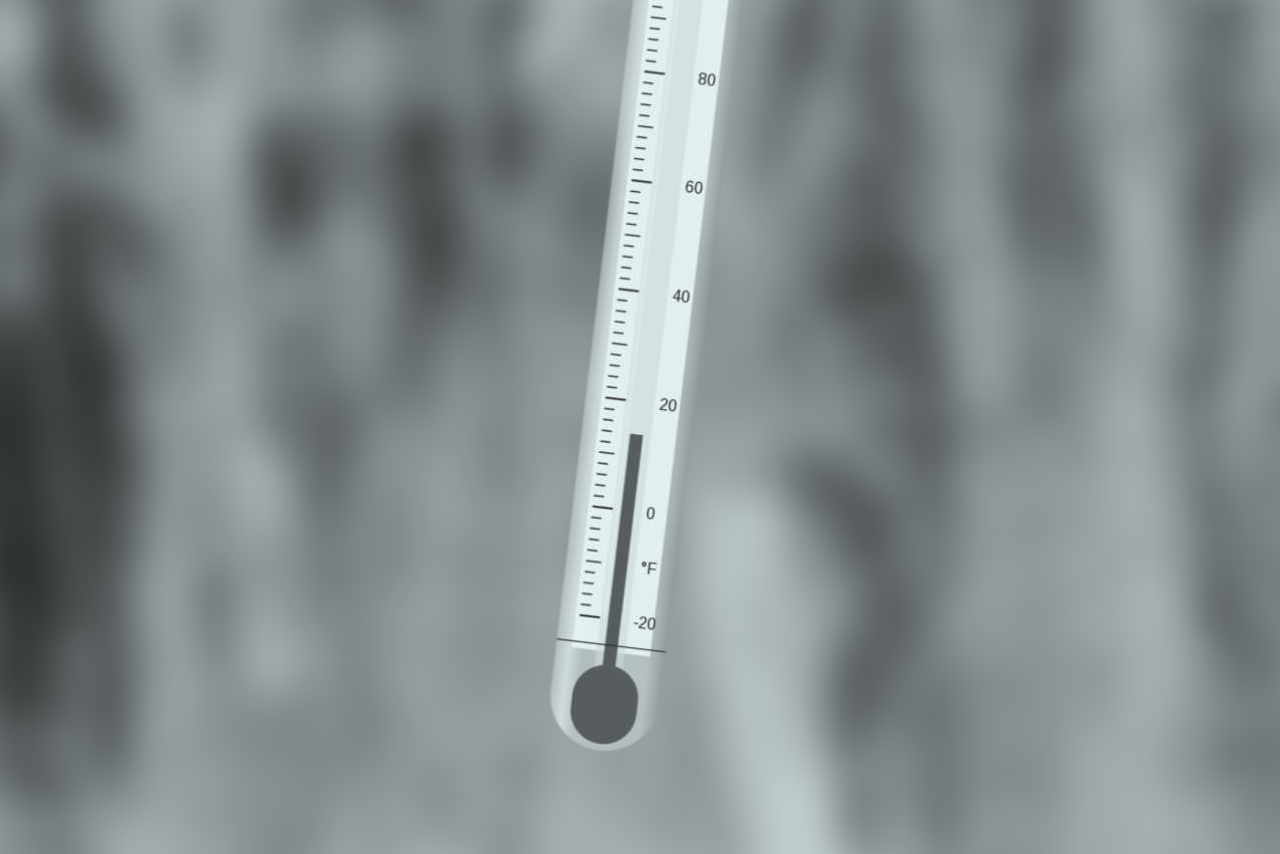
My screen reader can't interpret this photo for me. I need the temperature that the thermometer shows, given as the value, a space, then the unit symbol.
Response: 14 °F
